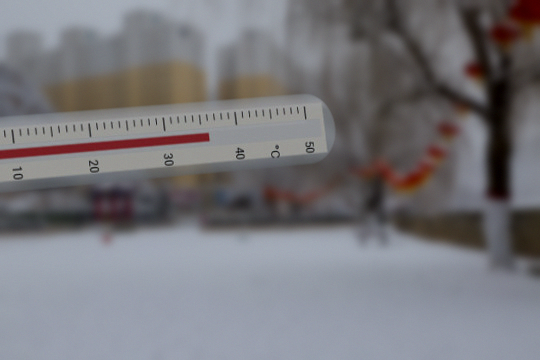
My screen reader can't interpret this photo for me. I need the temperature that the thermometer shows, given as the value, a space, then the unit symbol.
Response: 36 °C
